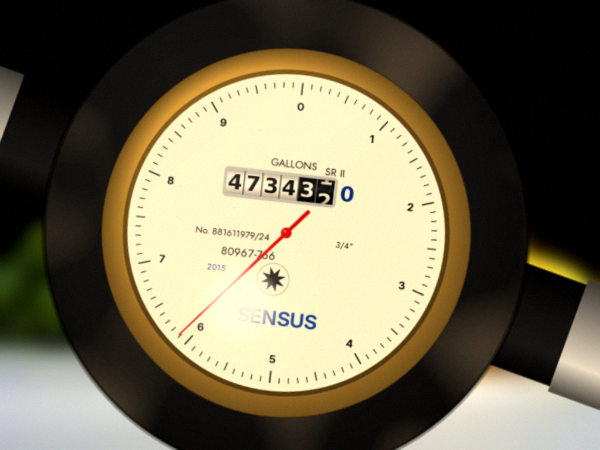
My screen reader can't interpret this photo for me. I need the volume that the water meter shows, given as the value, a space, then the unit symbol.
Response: 4734316.1 gal
